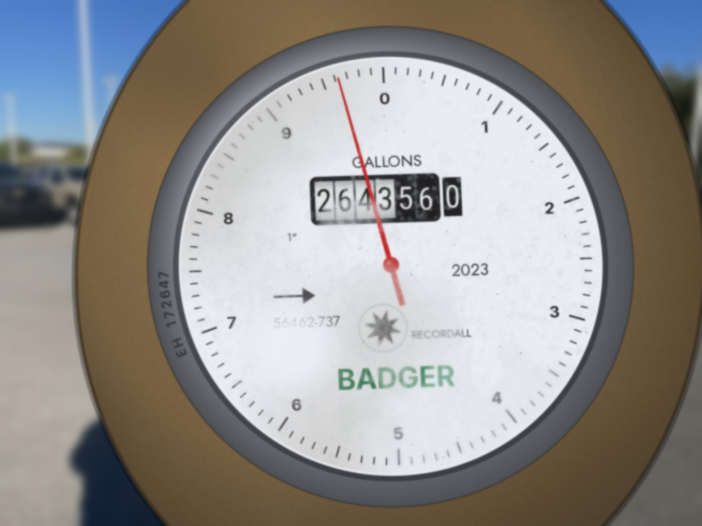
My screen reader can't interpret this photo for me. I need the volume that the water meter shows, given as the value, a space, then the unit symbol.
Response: 2643559.6 gal
